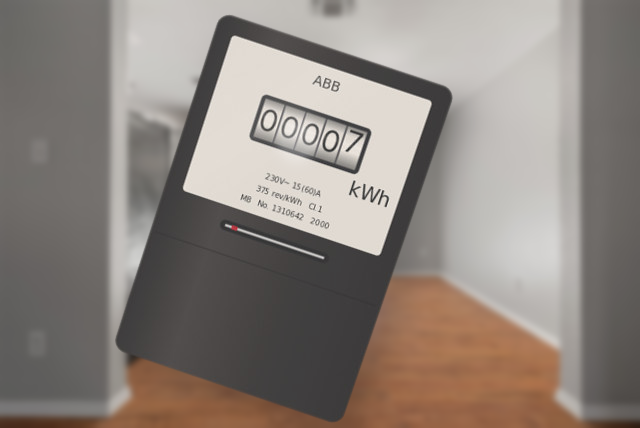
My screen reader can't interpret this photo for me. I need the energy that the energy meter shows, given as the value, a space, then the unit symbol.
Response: 7 kWh
